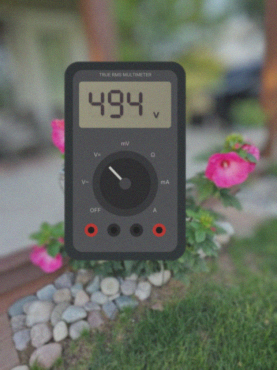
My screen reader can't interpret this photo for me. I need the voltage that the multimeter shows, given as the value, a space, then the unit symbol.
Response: 494 V
